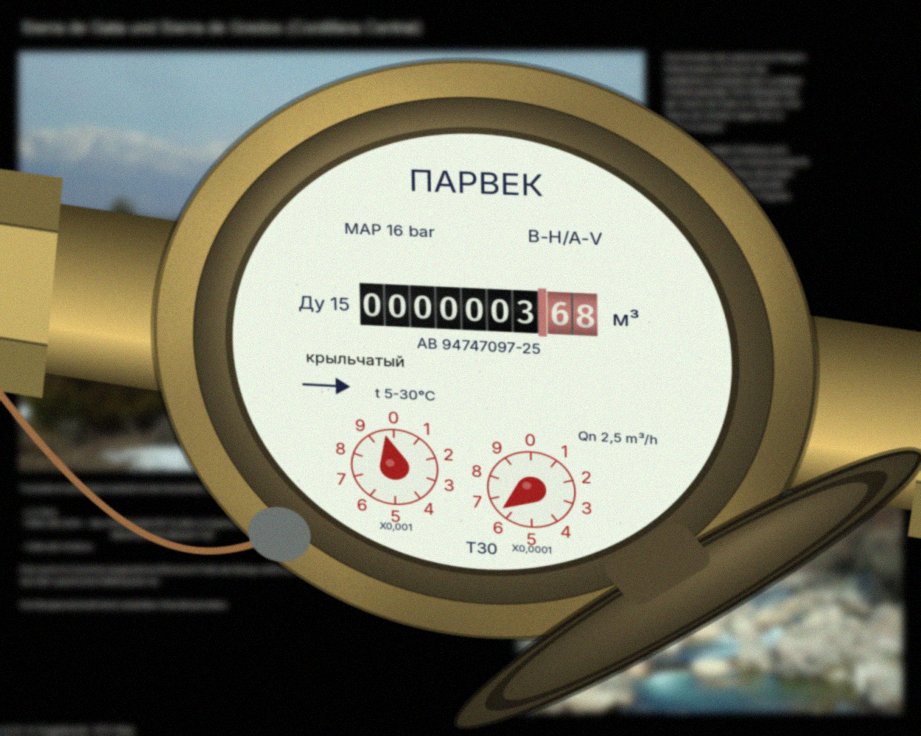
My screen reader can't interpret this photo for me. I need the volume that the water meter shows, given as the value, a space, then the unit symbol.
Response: 3.6796 m³
